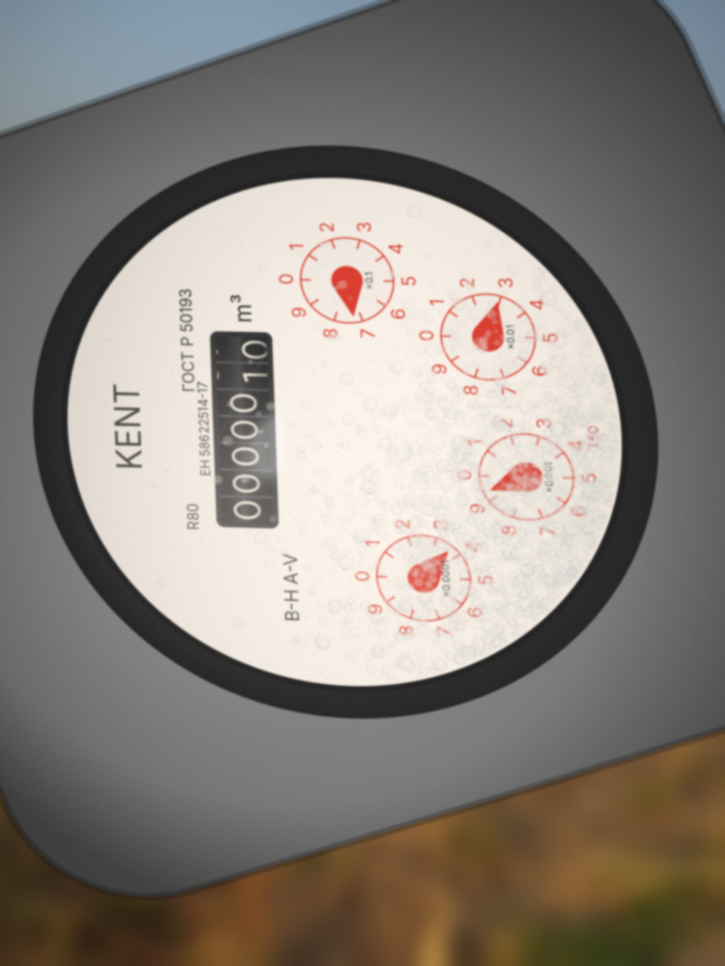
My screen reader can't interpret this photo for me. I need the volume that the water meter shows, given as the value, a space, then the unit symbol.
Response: 9.7293 m³
